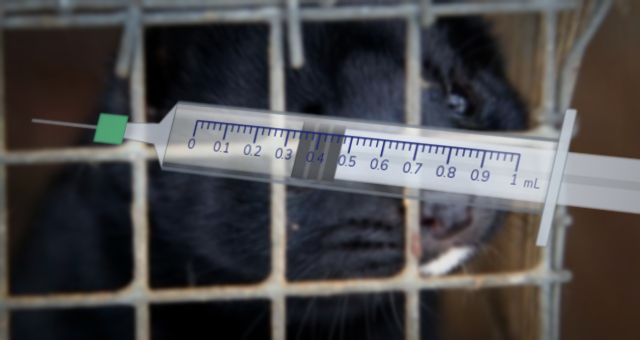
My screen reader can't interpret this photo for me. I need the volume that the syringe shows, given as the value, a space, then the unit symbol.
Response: 0.34 mL
